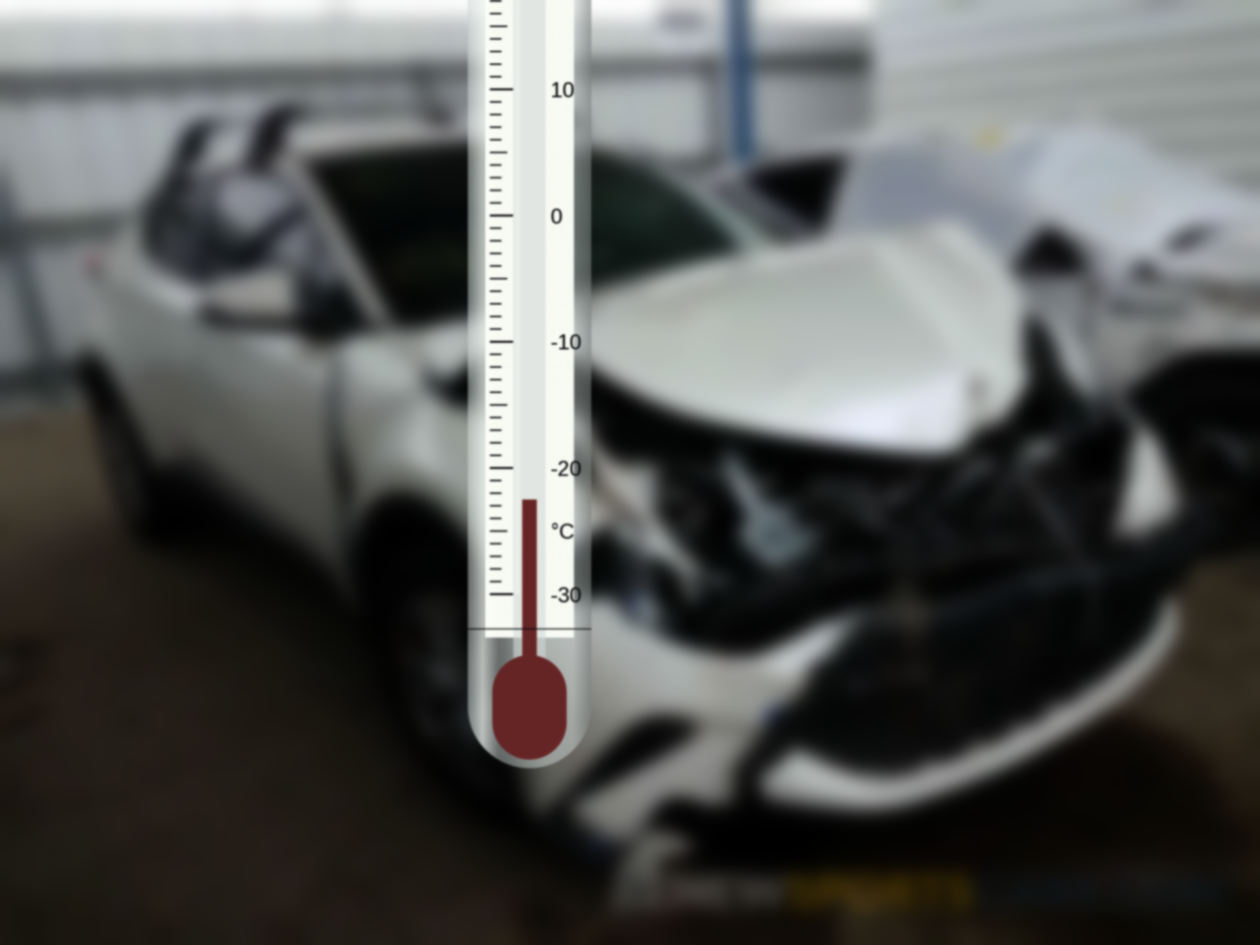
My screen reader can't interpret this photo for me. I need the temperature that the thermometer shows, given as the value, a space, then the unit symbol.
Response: -22.5 °C
